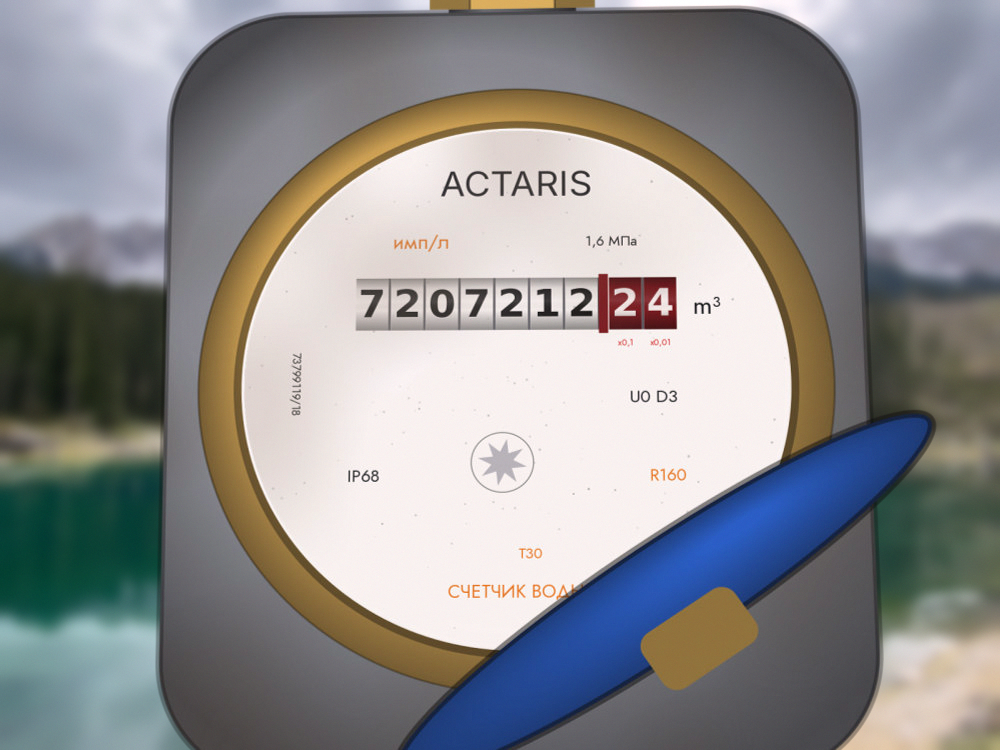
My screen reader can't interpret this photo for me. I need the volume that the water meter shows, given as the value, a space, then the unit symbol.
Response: 7207212.24 m³
